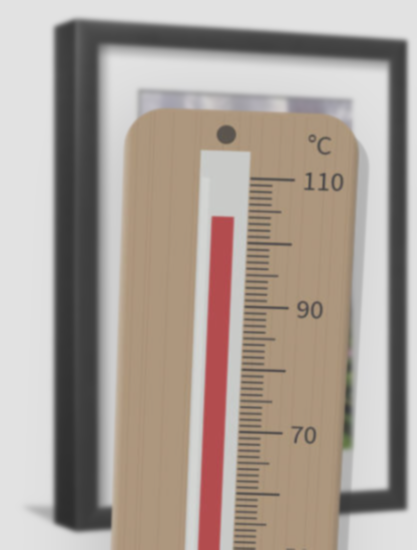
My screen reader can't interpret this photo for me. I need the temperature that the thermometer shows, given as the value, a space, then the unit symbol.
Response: 104 °C
